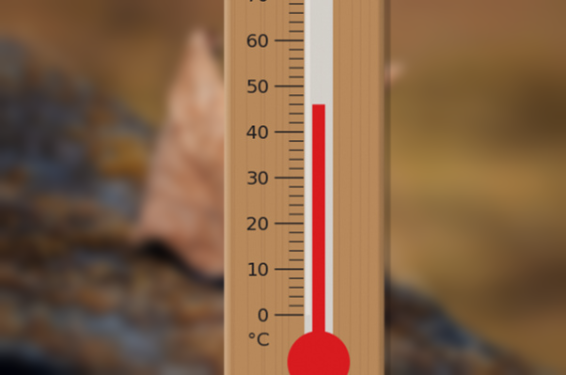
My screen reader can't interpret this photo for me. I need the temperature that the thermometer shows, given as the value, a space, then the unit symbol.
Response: 46 °C
